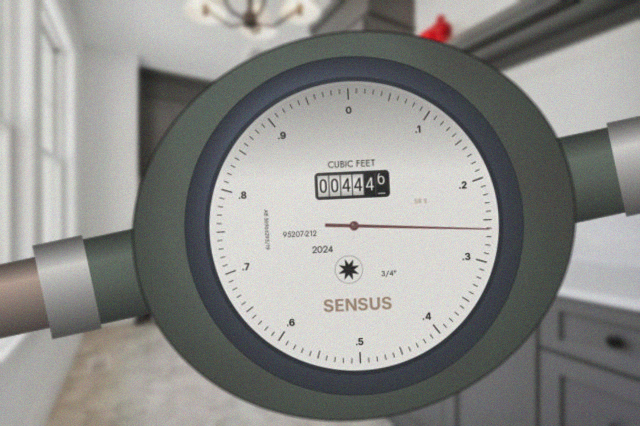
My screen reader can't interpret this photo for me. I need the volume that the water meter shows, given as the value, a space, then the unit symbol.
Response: 4446.26 ft³
